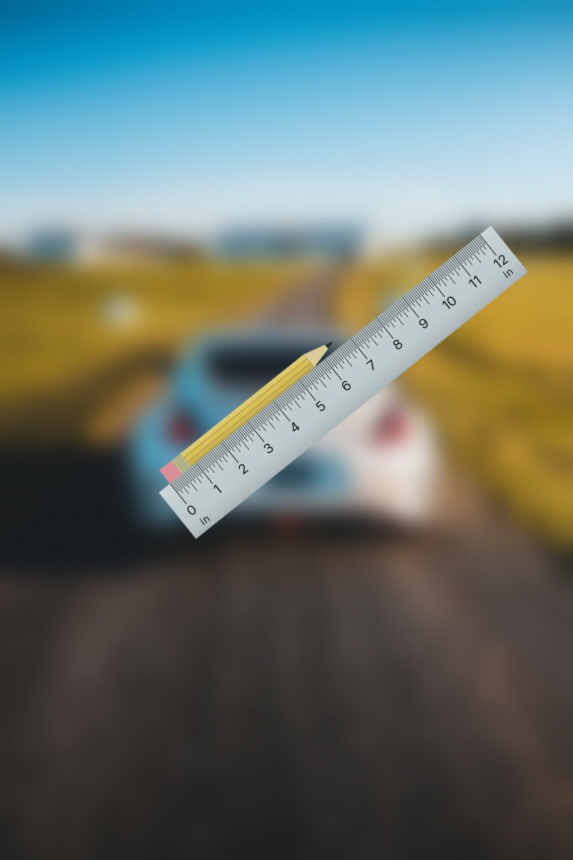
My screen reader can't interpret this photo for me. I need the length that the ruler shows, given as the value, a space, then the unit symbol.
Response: 6.5 in
